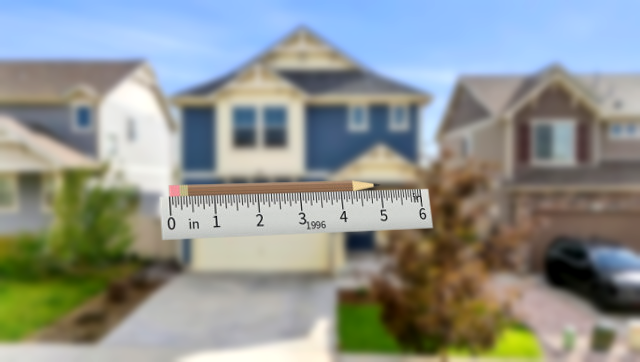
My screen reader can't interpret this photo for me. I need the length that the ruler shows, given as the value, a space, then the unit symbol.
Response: 5 in
